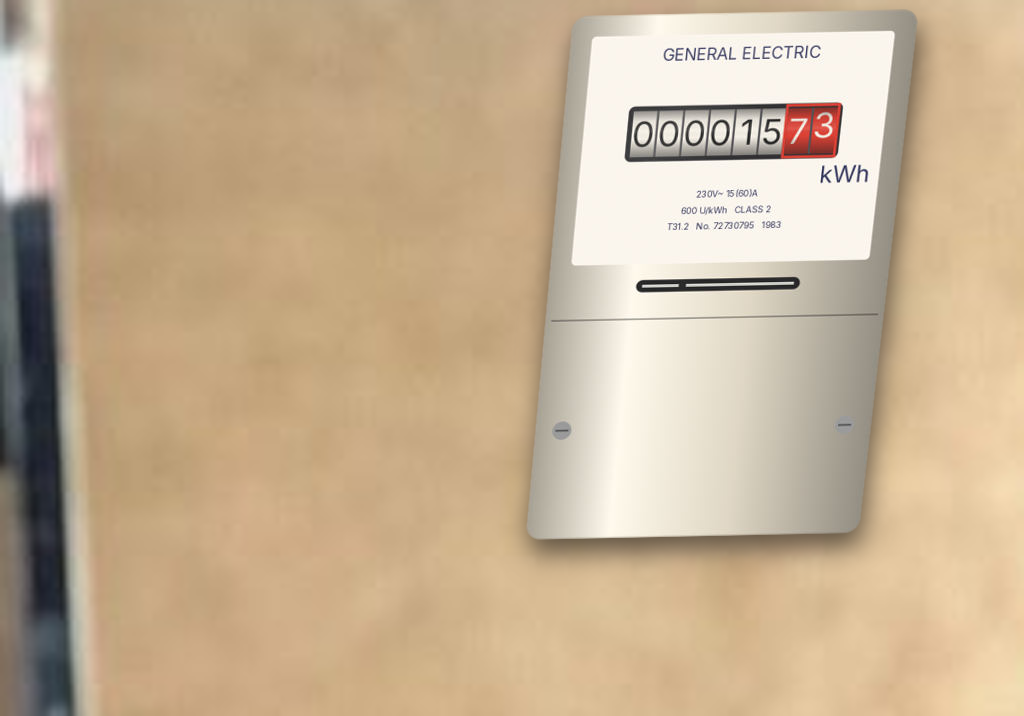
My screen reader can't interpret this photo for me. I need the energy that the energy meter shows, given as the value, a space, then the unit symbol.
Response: 15.73 kWh
